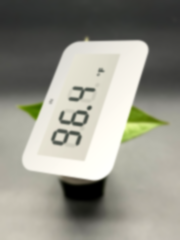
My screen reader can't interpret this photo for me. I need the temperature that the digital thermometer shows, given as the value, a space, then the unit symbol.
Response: 96.4 °F
